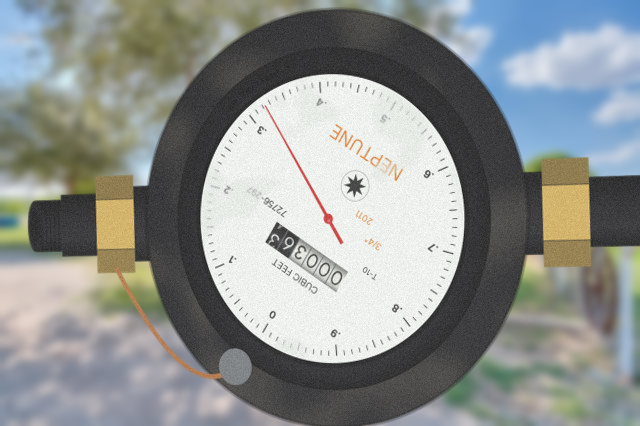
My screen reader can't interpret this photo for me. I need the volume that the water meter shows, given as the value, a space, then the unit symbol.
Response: 363.32 ft³
